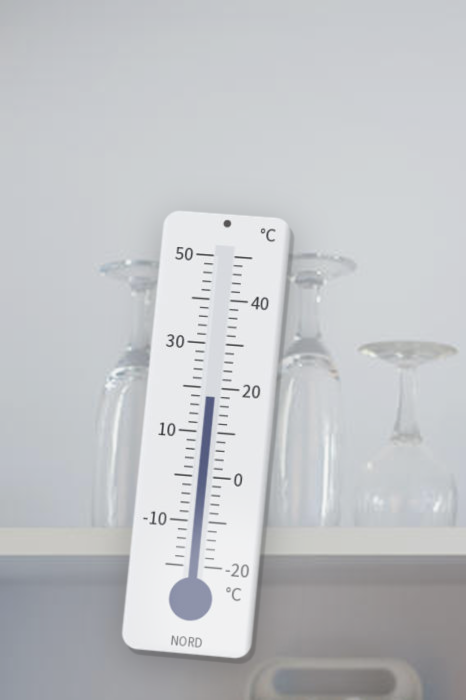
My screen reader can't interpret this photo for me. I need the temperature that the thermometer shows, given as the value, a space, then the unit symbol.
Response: 18 °C
